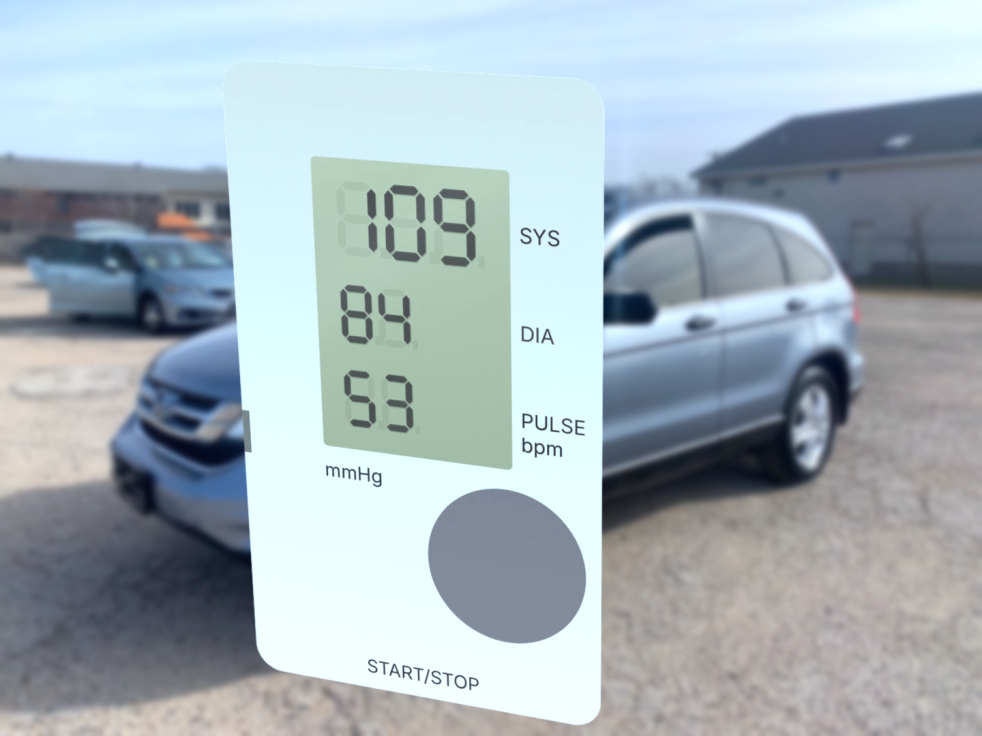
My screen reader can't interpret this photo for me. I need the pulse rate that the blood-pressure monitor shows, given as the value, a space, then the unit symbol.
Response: 53 bpm
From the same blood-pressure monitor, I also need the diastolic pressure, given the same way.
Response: 84 mmHg
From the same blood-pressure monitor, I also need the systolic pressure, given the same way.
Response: 109 mmHg
